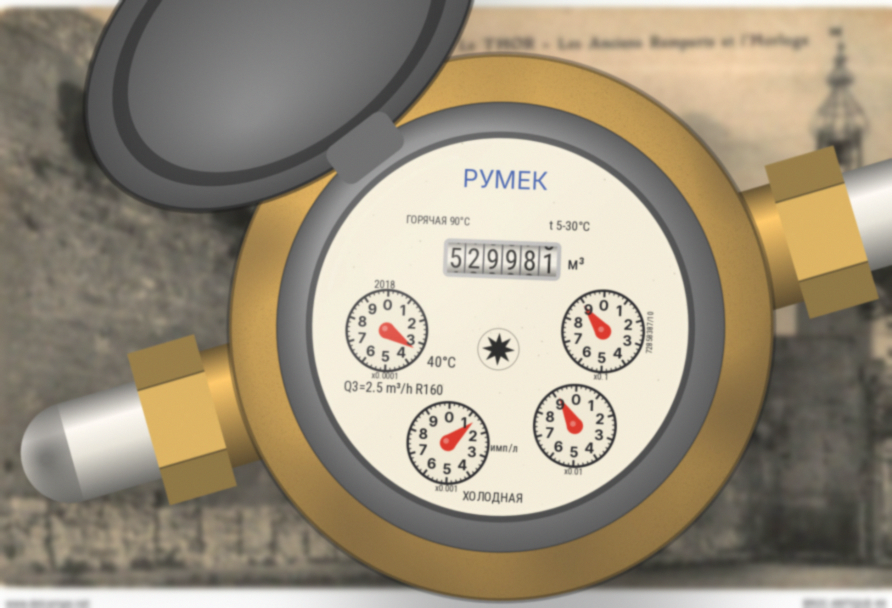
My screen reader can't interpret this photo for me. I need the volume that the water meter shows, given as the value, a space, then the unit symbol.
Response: 529980.8913 m³
